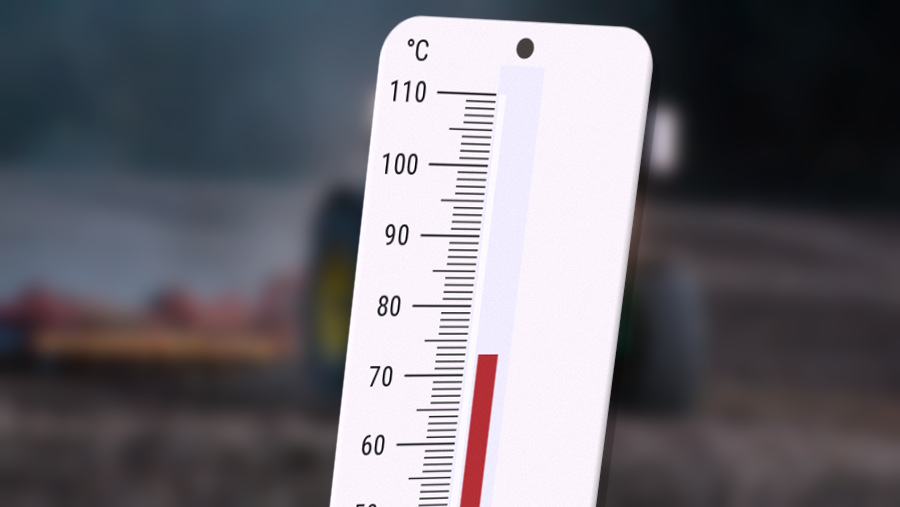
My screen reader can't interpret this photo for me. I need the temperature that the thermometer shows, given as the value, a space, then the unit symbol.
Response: 73 °C
